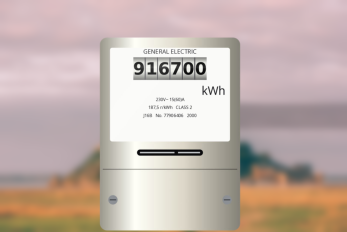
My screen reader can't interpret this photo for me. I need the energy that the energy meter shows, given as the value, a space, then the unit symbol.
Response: 916700 kWh
